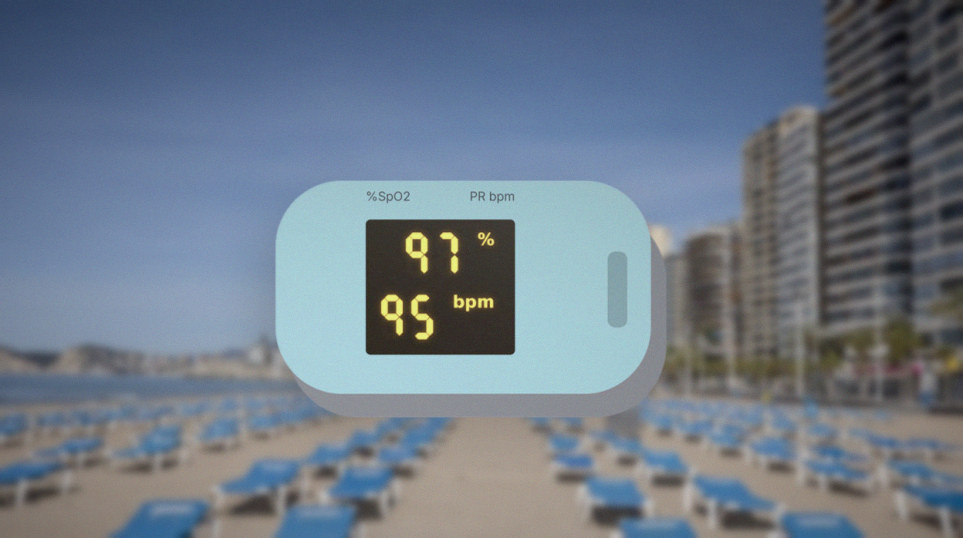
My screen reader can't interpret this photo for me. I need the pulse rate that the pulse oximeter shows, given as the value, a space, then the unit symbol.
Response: 95 bpm
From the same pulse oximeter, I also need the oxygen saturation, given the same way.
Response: 97 %
